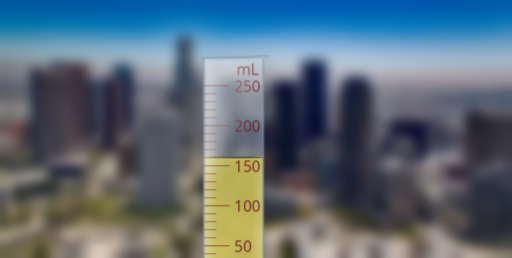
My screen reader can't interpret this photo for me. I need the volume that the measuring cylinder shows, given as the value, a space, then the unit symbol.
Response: 160 mL
